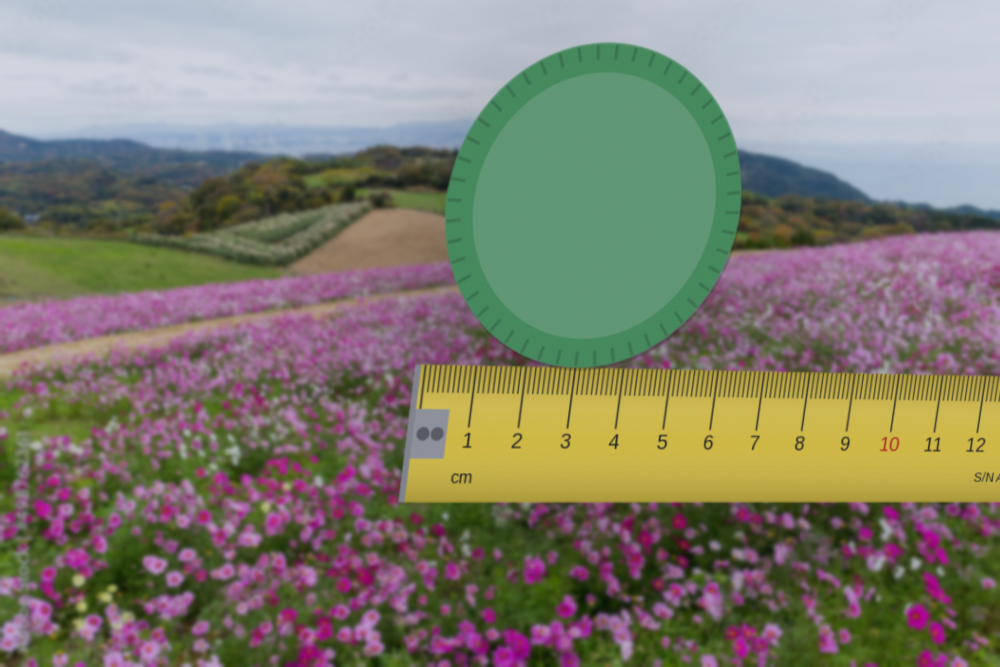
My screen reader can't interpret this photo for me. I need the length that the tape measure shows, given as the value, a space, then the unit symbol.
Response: 6 cm
